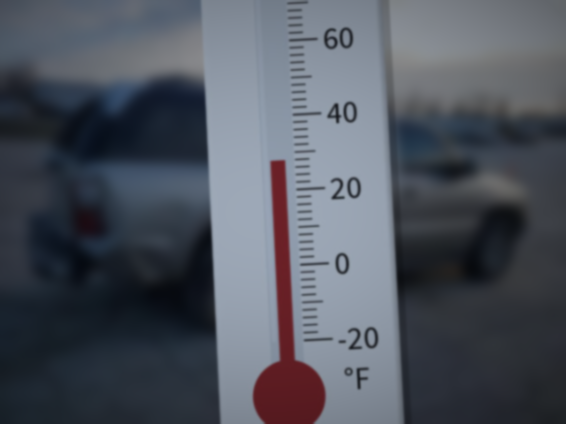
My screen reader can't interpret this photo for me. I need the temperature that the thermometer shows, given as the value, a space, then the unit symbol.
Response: 28 °F
